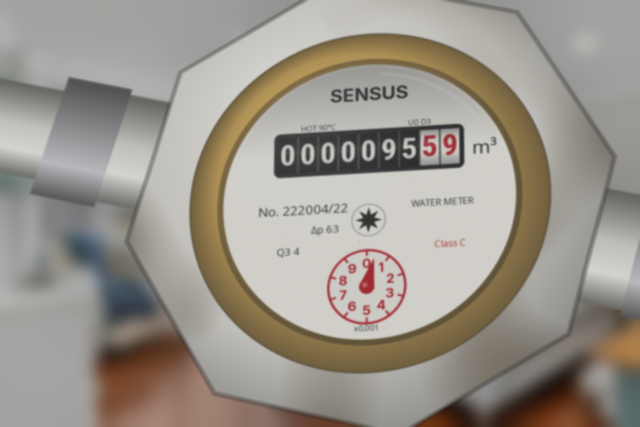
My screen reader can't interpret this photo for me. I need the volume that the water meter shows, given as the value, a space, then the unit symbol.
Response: 95.590 m³
